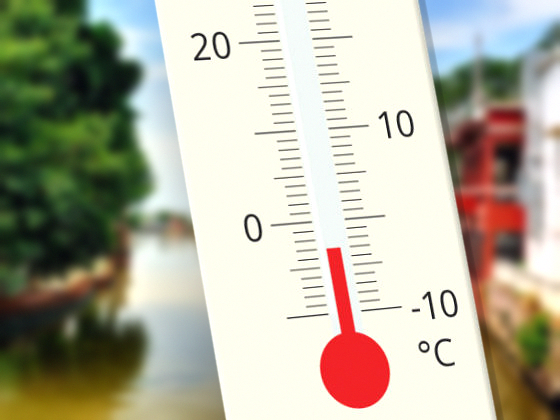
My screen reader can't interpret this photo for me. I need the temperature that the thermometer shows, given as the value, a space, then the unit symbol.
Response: -3 °C
